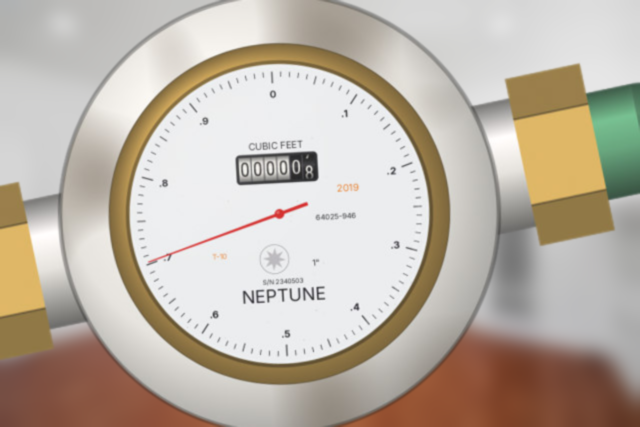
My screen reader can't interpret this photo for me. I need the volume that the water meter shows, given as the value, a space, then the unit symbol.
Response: 7.70 ft³
